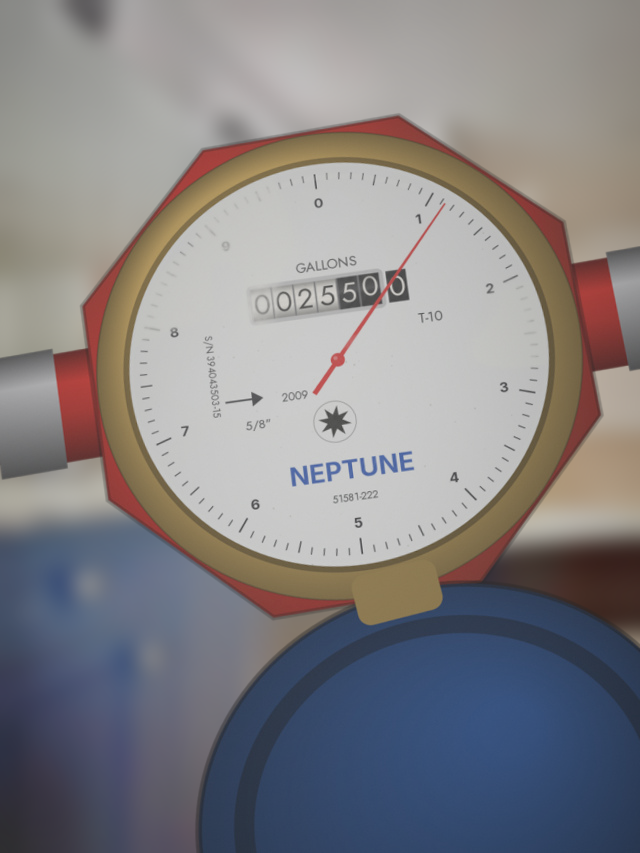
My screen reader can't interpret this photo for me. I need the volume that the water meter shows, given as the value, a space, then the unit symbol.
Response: 25501.1 gal
